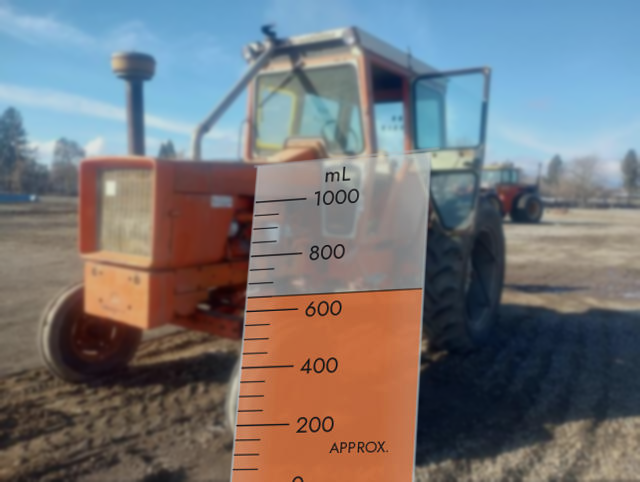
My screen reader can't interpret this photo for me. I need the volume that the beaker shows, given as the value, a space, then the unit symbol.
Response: 650 mL
